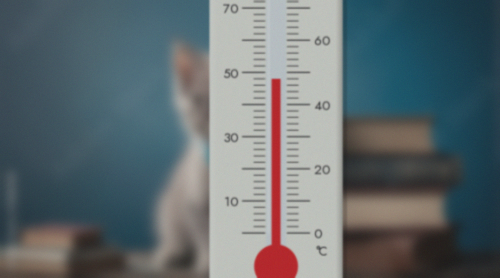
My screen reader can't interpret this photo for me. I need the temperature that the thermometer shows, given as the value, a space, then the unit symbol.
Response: 48 °C
